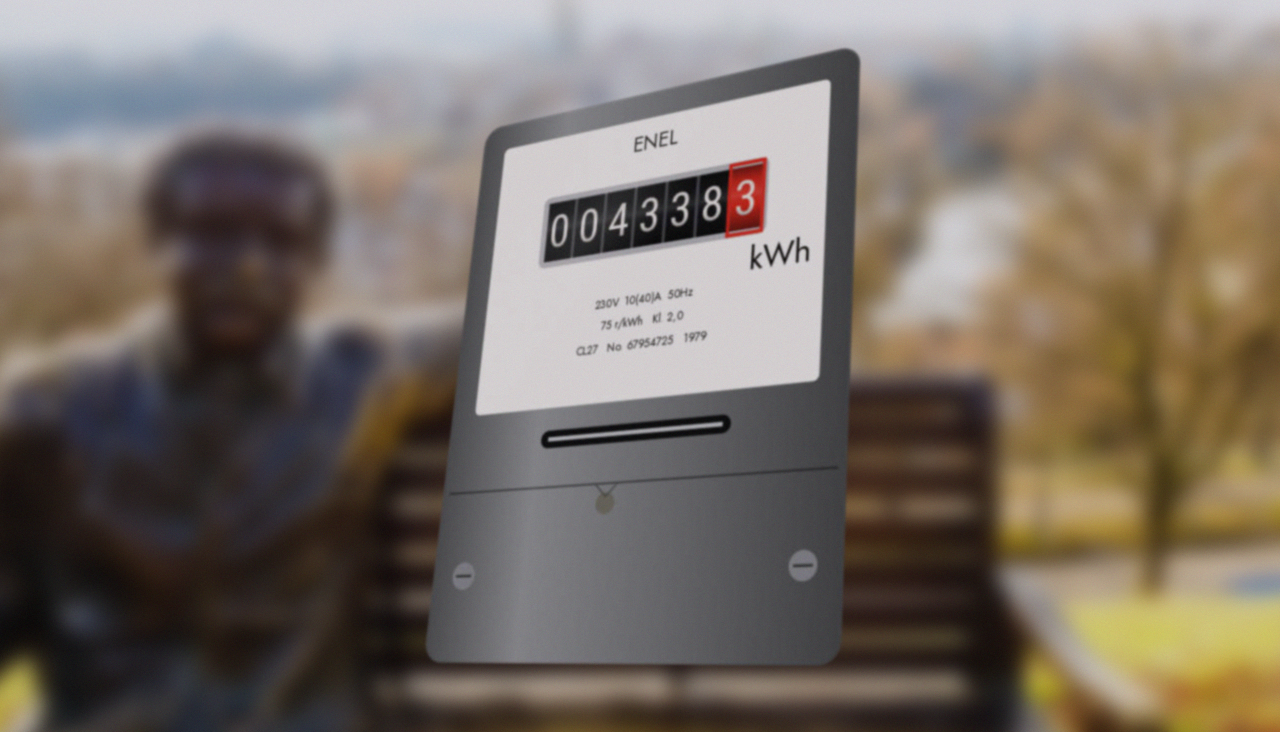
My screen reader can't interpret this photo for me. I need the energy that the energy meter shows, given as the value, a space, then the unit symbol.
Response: 4338.3 kWh
